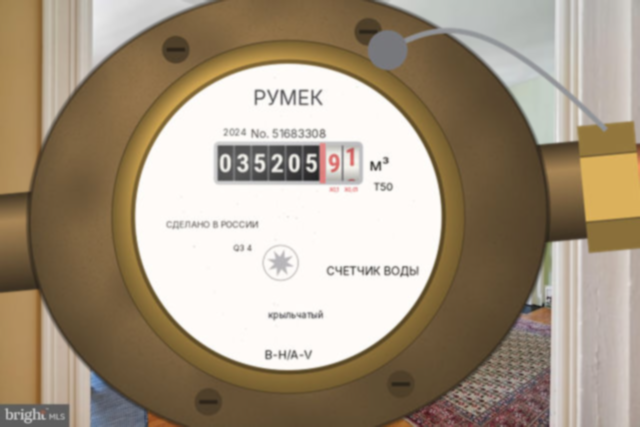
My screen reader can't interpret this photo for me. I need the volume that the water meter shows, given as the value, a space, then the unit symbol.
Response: 35205.91 m³
